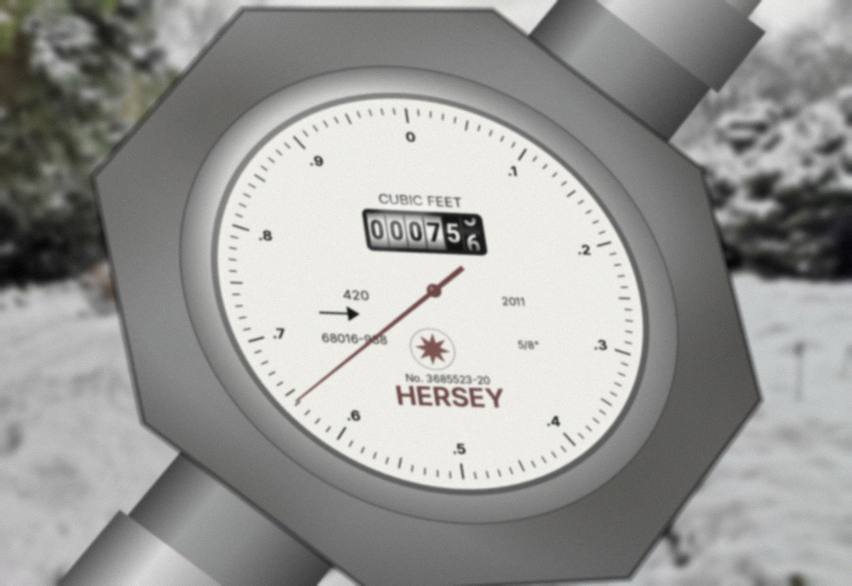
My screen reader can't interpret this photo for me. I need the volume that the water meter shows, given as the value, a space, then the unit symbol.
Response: 755.64 ft³
